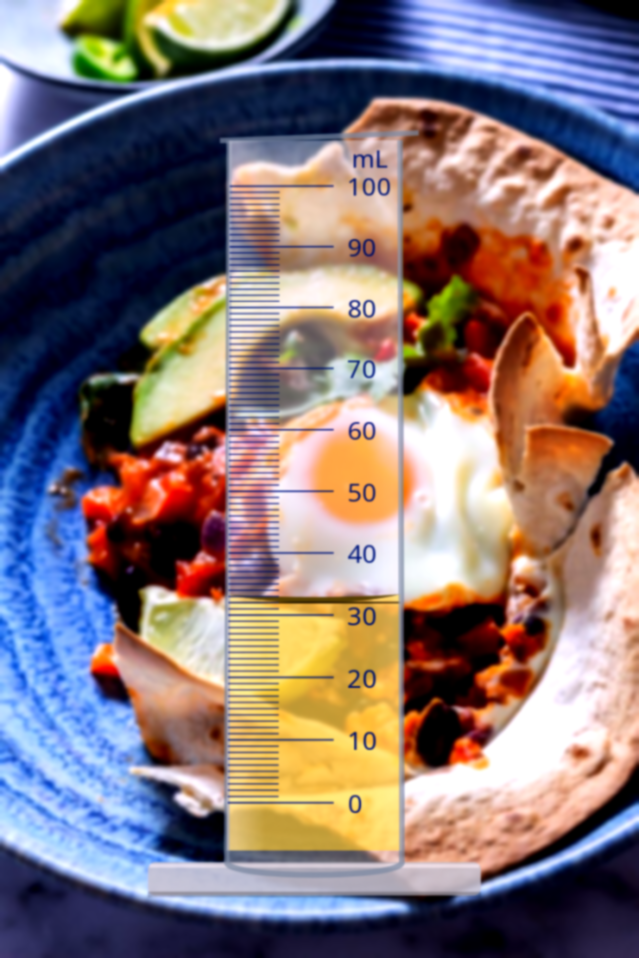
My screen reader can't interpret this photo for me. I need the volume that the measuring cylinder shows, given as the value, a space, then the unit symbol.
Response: 32 mL
